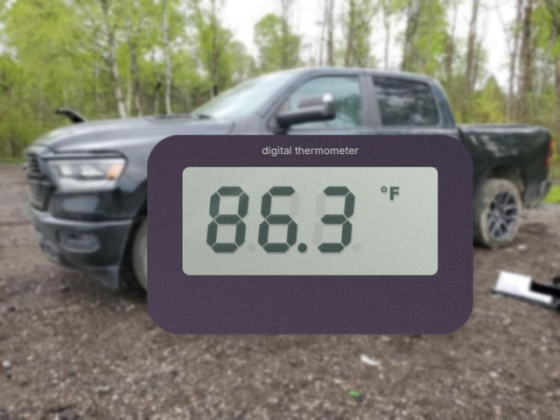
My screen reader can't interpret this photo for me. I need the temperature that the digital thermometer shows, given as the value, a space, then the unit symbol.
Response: 86.3 °F
